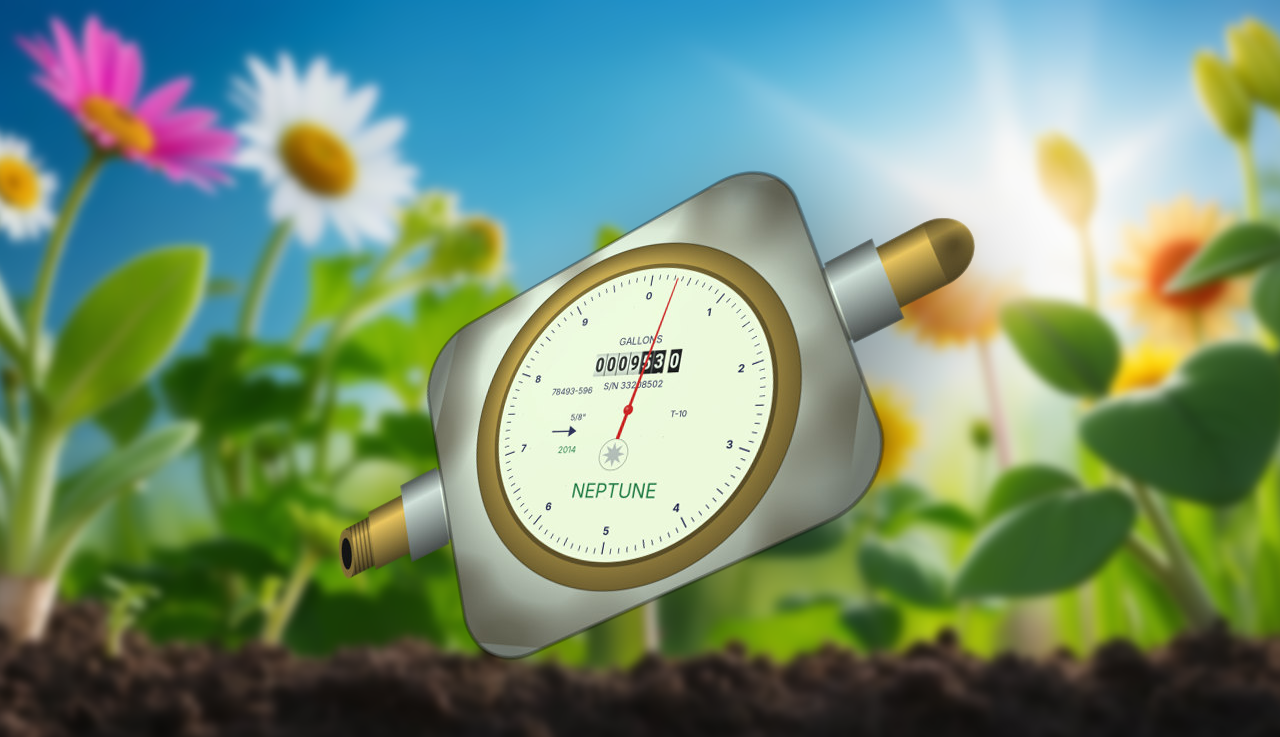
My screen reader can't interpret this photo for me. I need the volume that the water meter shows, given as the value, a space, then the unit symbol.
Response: 9530.3 gal
